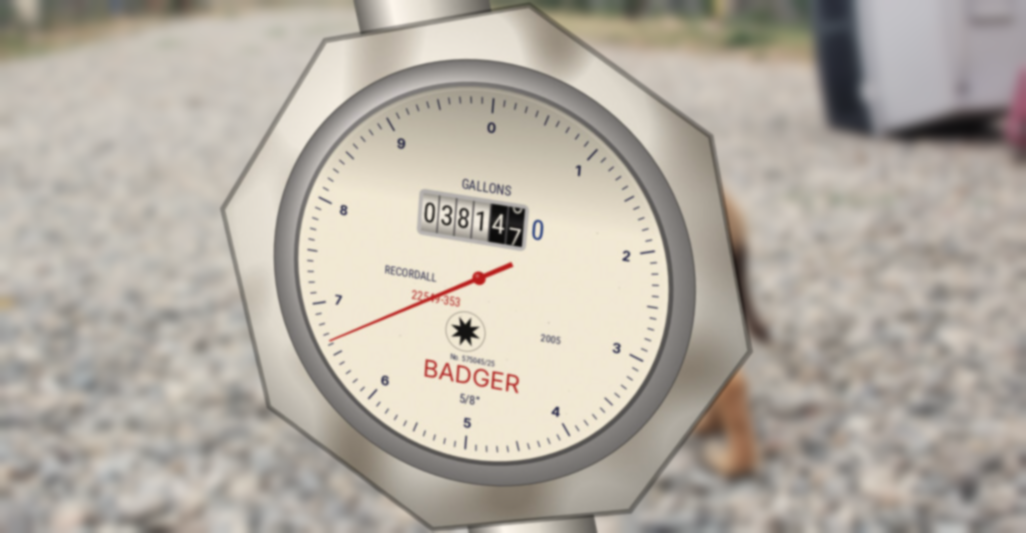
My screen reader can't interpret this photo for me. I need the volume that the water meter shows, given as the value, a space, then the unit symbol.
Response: 381466.6 gal
